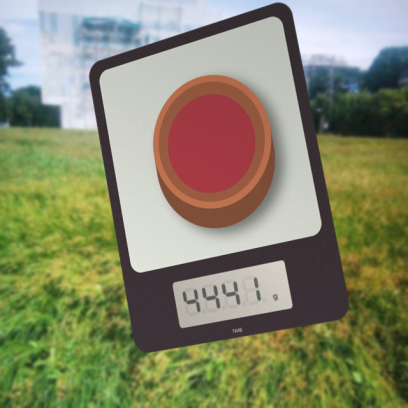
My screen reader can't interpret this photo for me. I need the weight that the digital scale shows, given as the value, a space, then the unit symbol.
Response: 4441 g
